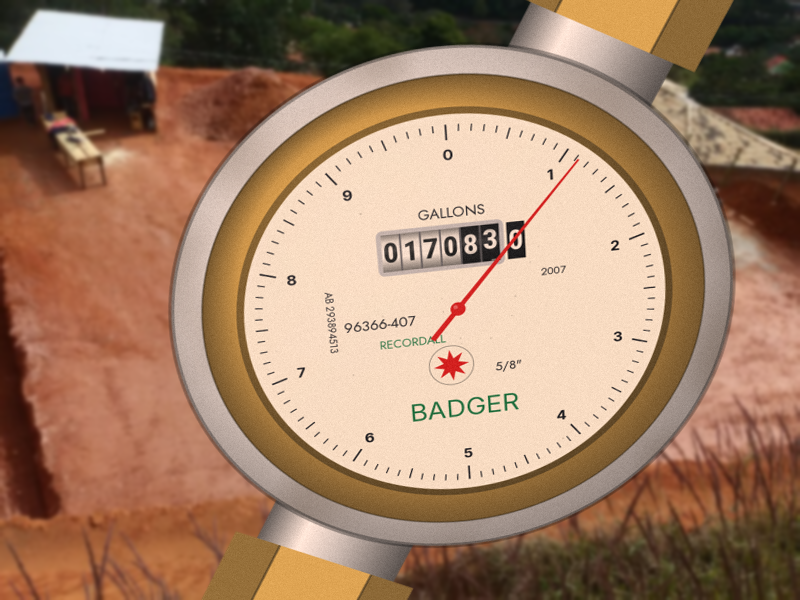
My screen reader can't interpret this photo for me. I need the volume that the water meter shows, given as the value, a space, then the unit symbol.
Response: 170831.1 gal
